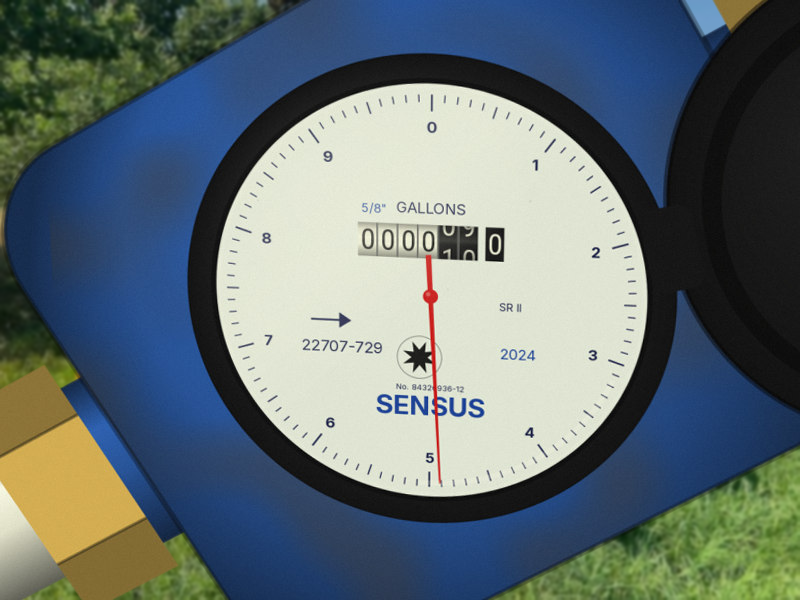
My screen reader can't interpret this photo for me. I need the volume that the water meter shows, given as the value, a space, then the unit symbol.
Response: 94.9 gal
